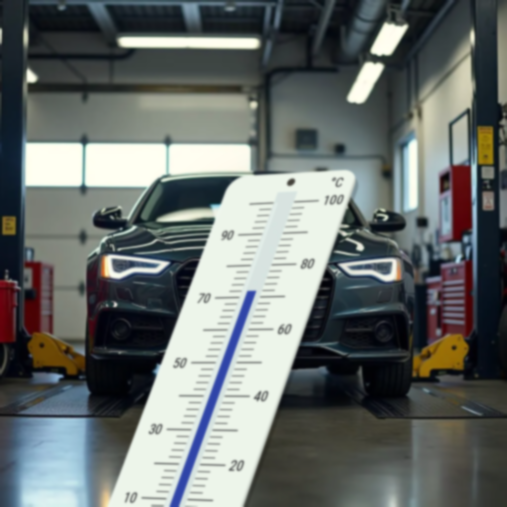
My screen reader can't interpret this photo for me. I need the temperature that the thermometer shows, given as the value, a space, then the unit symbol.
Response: 72 °C
